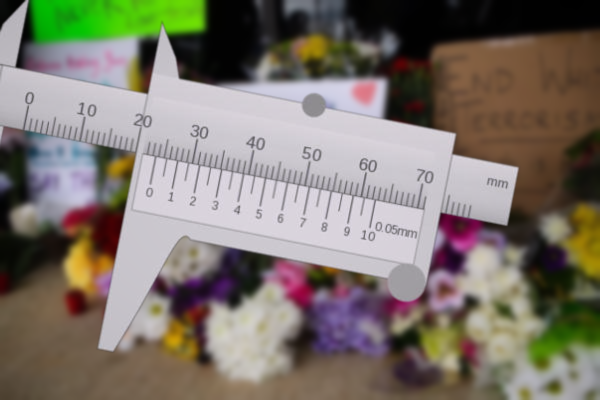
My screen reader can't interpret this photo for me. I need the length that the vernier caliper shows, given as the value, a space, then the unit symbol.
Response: 23.5 mm
